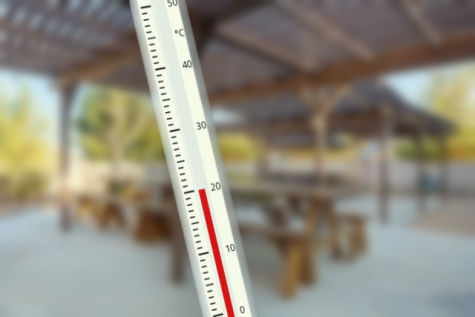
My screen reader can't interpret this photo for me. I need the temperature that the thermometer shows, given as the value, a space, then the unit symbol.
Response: 20 °C
